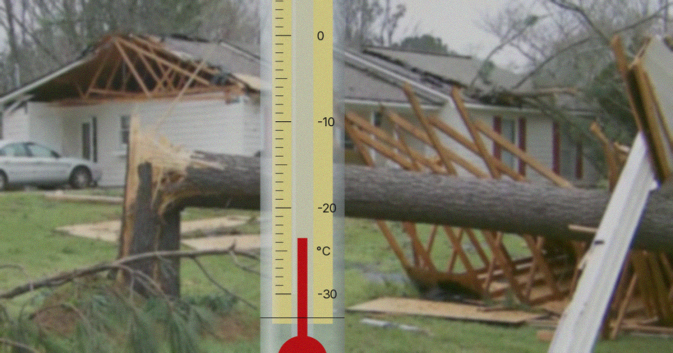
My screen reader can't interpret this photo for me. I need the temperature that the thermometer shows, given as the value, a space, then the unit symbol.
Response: -23.5 °C
